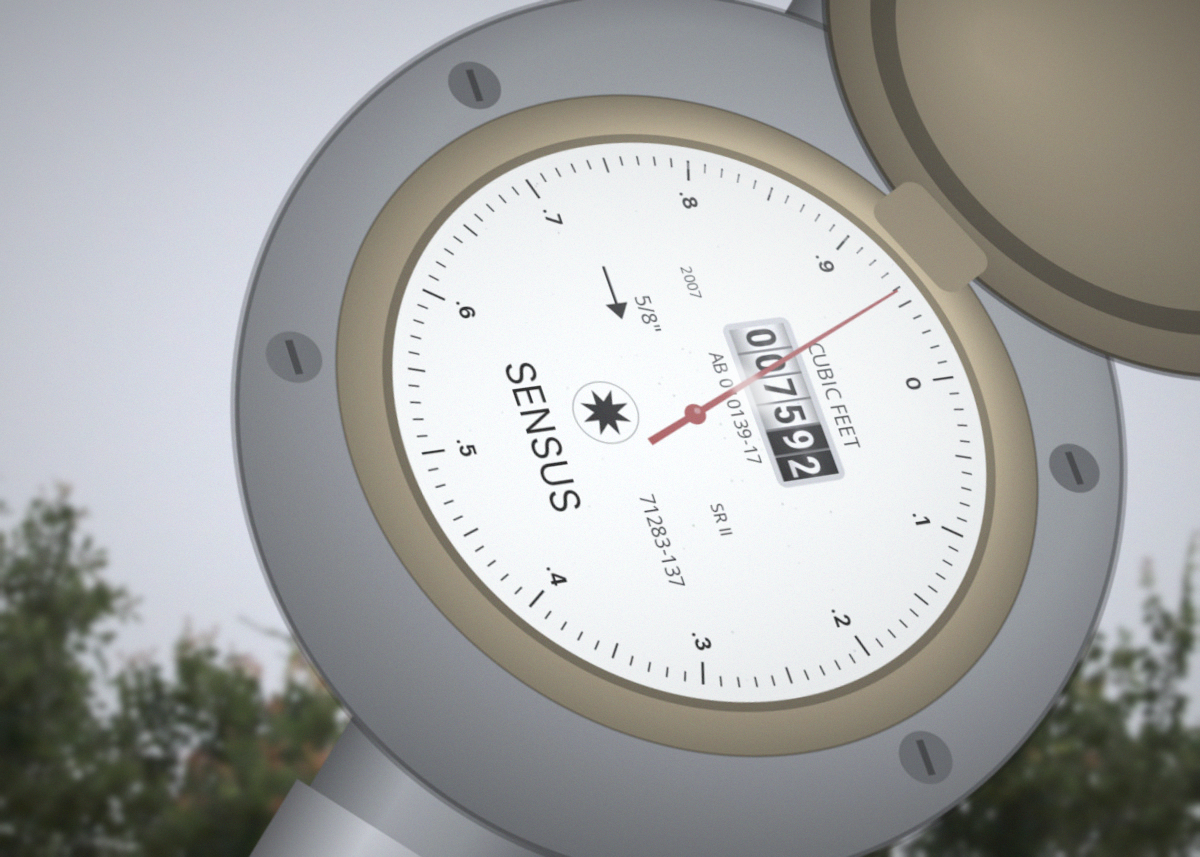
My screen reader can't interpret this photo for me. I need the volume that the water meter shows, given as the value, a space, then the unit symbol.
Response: 7591.94 ft³
